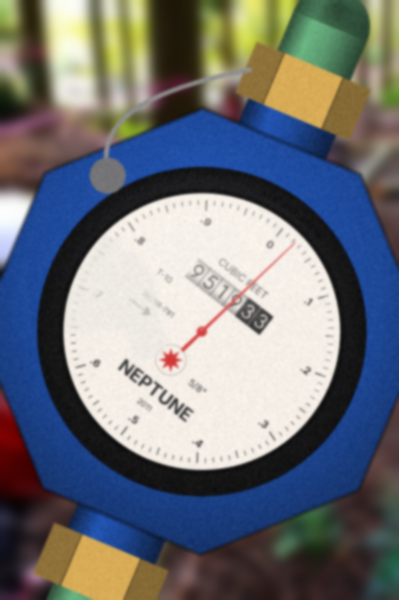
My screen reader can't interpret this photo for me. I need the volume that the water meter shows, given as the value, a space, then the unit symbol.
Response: 951933.02 ft³
